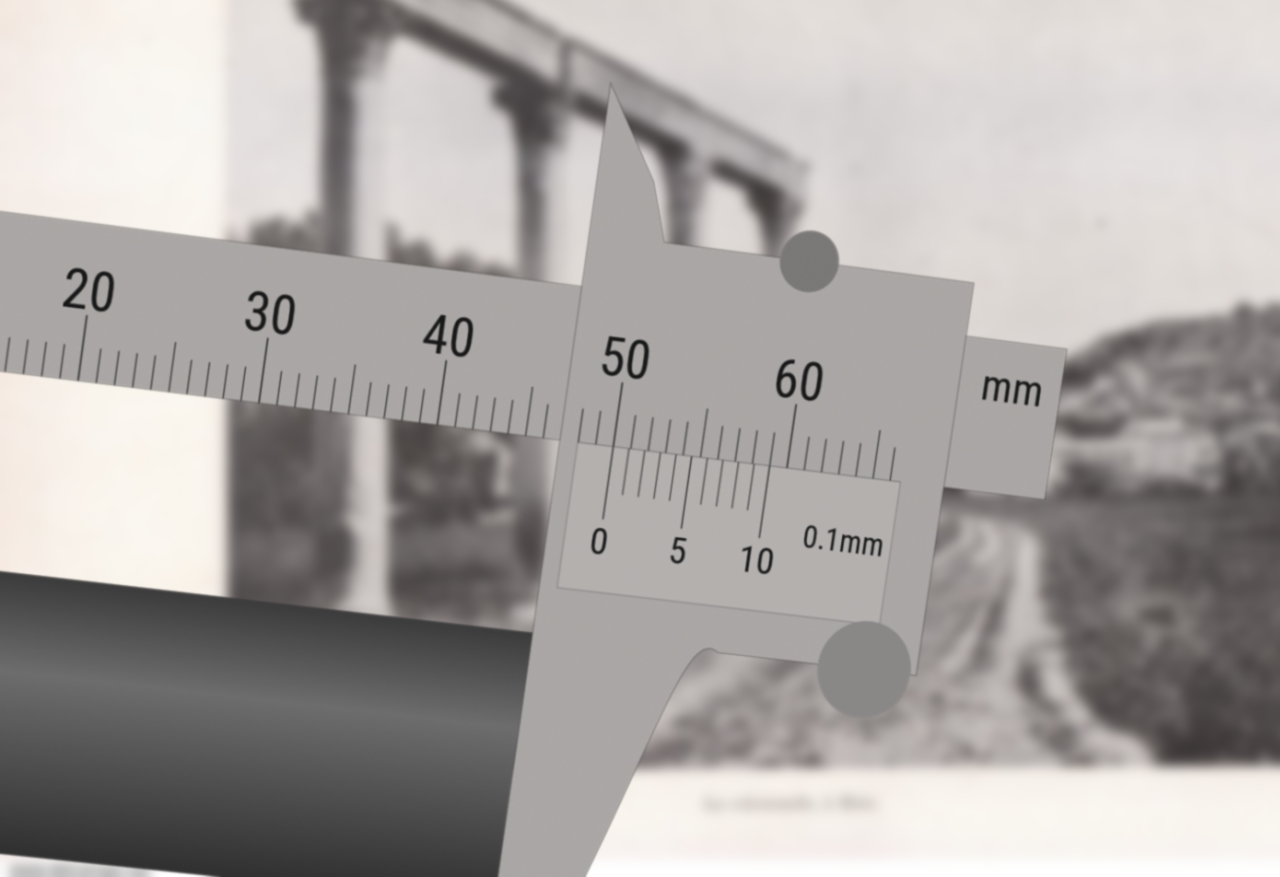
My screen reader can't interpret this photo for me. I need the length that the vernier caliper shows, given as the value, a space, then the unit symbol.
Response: 50.0 mm
